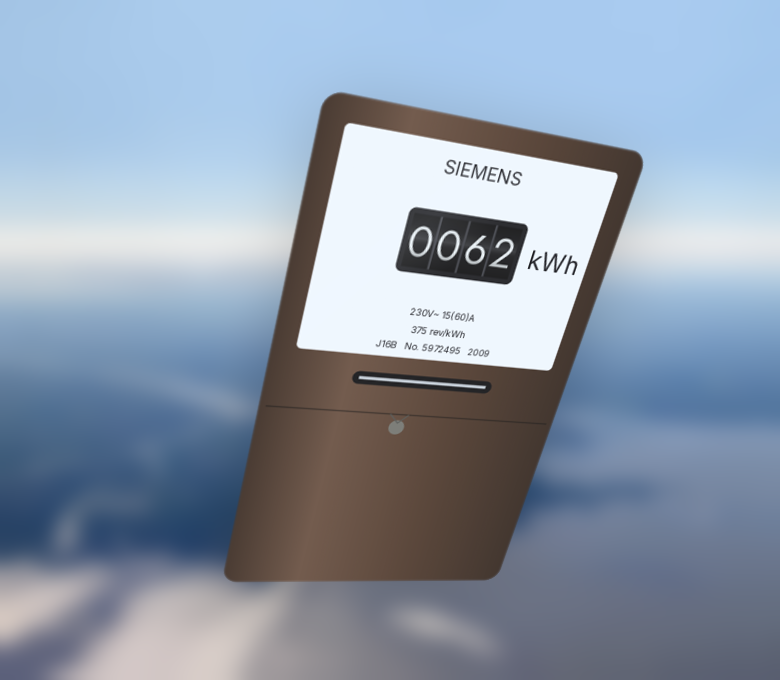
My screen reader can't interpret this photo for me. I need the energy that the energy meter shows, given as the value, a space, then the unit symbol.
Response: 62 kWh
